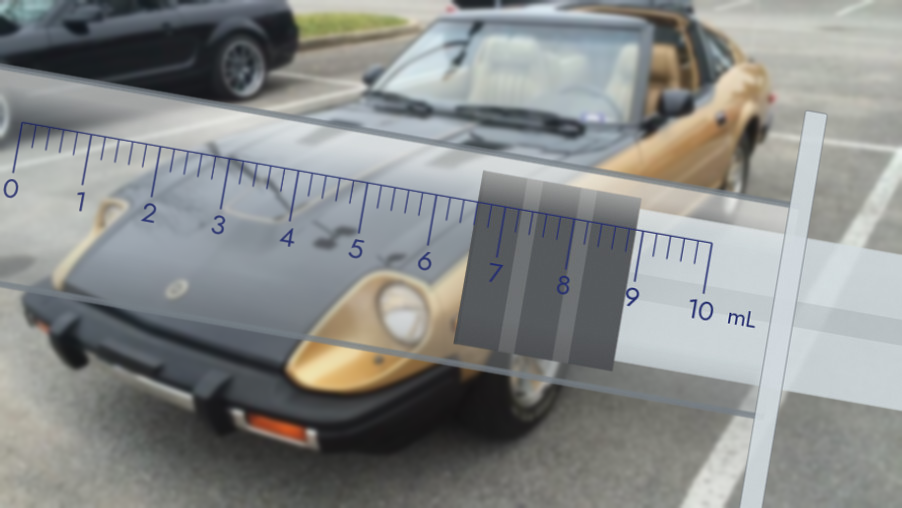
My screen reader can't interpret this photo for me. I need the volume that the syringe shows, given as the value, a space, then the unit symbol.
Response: 6.6 mL
